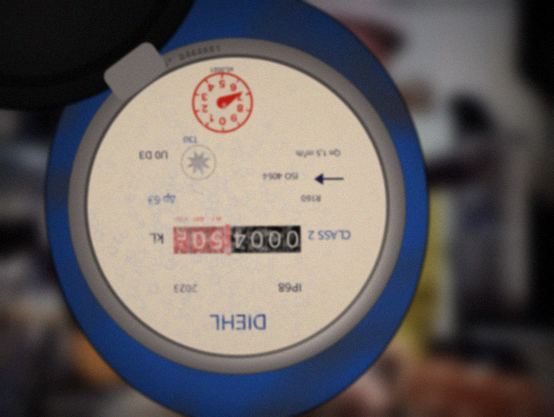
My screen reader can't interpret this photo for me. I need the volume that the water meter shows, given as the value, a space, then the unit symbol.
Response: 4.5046 kL
